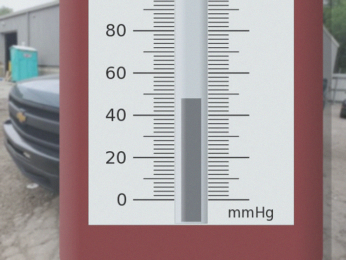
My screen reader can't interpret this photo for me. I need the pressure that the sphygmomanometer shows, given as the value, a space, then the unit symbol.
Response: 48 mmHg
